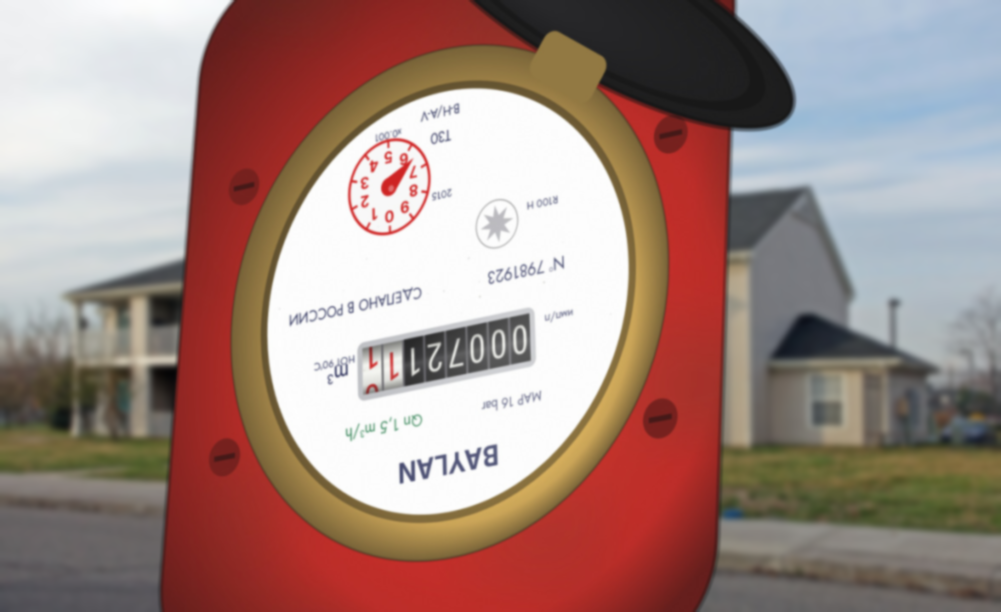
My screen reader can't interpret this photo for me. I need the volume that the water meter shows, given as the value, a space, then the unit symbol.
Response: 721.106 m³
